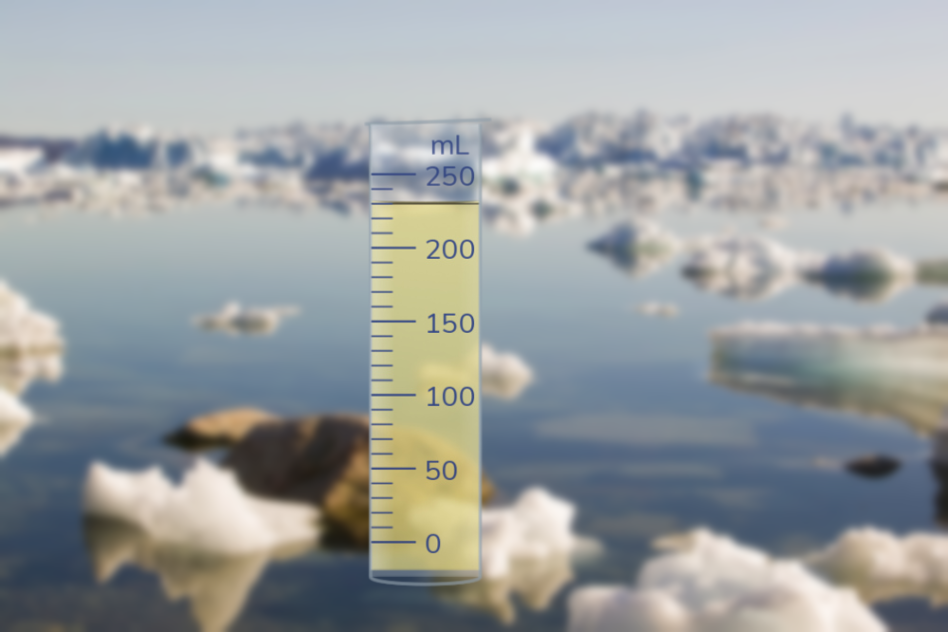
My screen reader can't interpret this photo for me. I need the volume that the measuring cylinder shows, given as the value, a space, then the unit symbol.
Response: 230 mL
